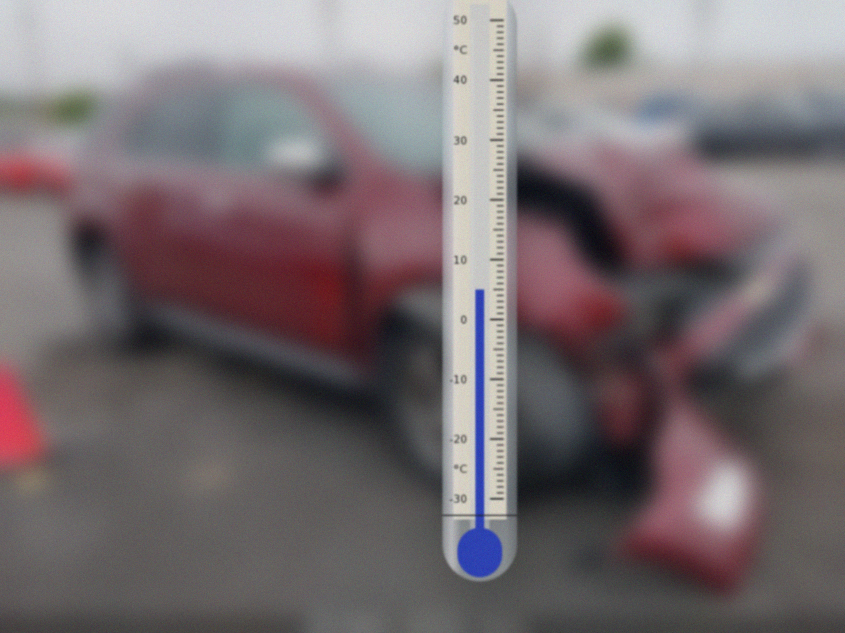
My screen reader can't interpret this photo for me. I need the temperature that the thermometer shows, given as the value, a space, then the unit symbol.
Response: 5 °C
